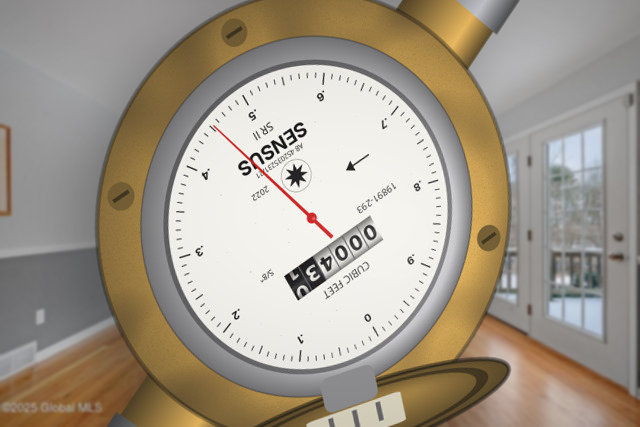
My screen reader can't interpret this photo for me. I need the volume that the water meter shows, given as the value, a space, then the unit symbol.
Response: 430.45 ft³
